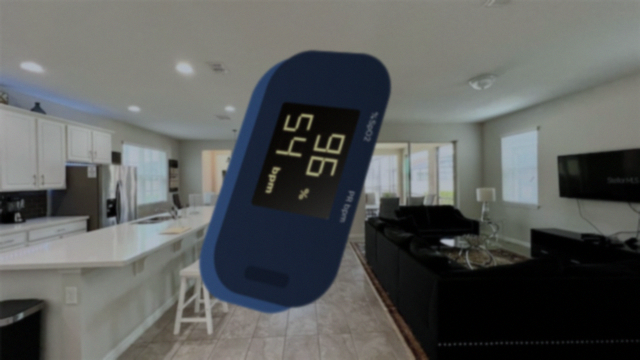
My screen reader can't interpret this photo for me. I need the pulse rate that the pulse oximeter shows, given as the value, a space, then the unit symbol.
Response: 54 bpm
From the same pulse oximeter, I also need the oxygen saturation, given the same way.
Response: 96 %
